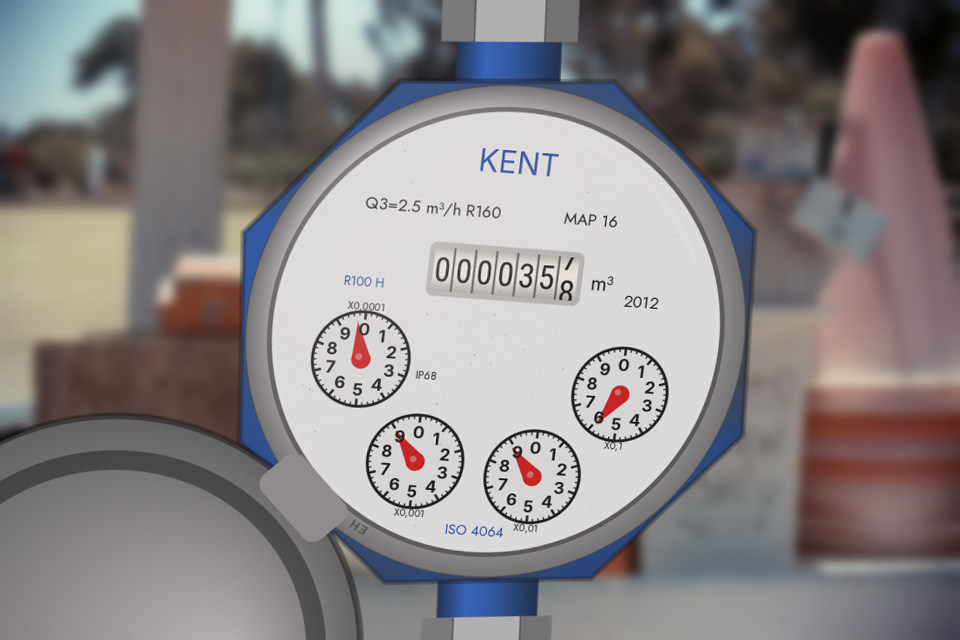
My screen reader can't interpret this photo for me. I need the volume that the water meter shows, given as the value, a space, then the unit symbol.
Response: 357.5889 m³
